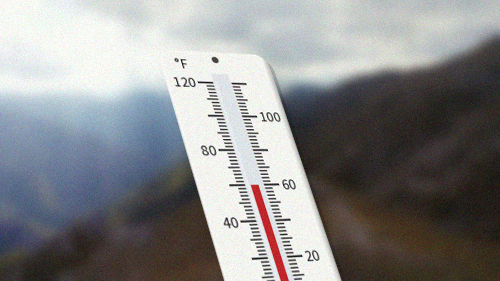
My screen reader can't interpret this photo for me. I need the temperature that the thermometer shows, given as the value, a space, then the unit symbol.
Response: 60 °F
